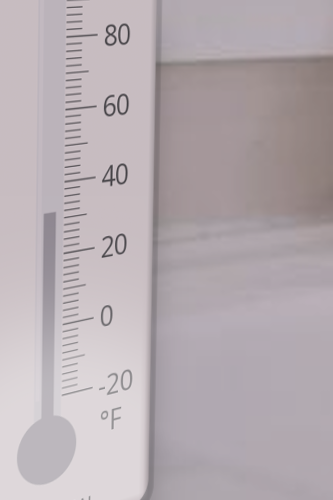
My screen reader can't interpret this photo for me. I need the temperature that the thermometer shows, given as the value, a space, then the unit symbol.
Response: 32 °F
